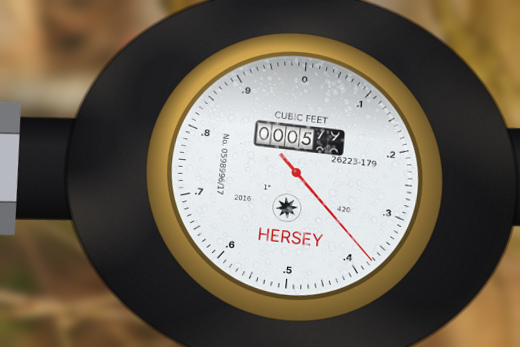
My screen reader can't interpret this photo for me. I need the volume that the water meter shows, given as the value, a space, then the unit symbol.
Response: 579.37 ft³
